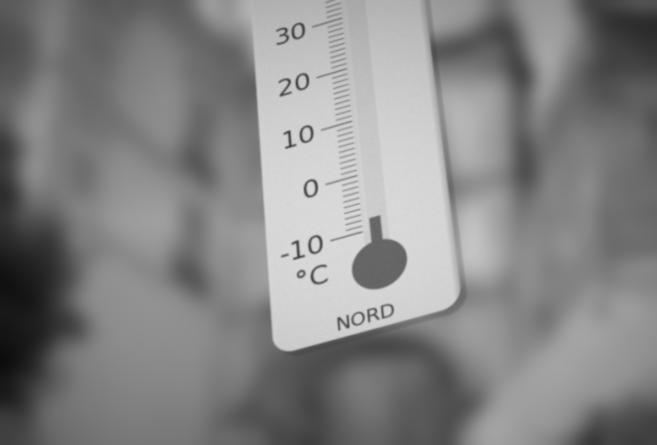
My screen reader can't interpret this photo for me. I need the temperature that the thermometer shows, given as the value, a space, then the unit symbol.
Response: -8 °C
